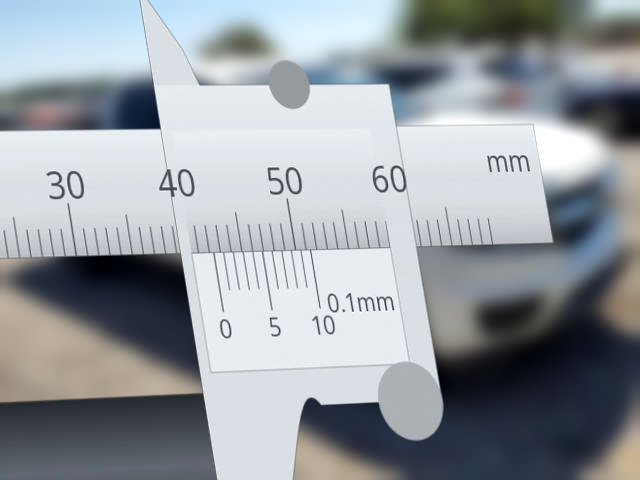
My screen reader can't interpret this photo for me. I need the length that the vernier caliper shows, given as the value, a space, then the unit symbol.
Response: 42.4 mm
